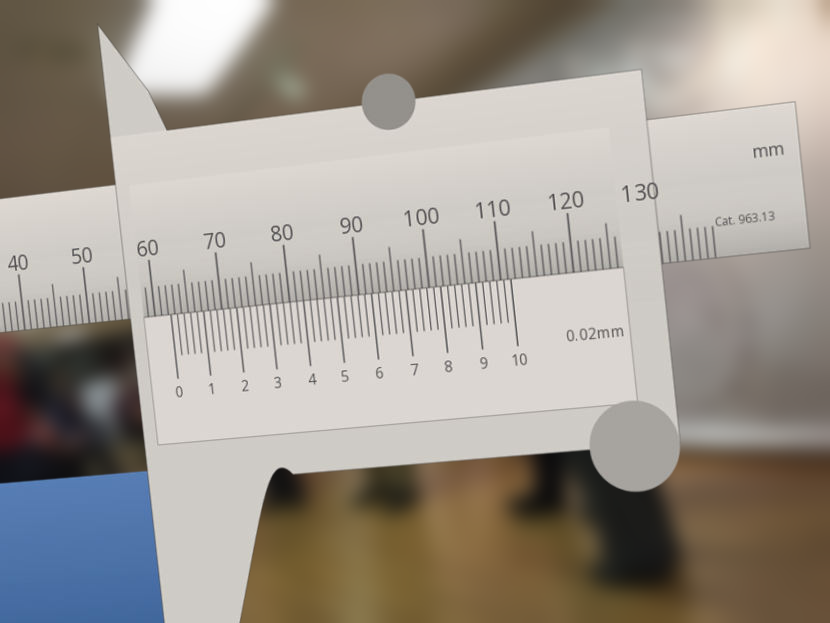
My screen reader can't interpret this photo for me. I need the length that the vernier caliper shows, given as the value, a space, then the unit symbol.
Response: 62.4 mm
